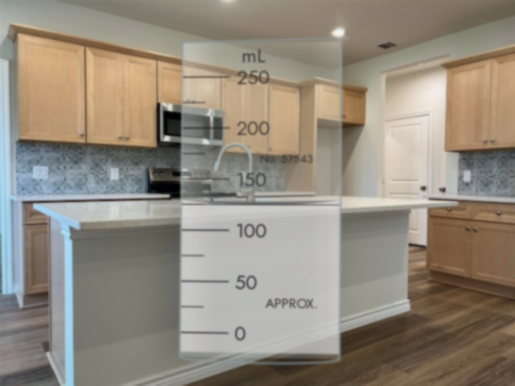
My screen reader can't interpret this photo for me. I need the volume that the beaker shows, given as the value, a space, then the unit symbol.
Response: 125 mL
